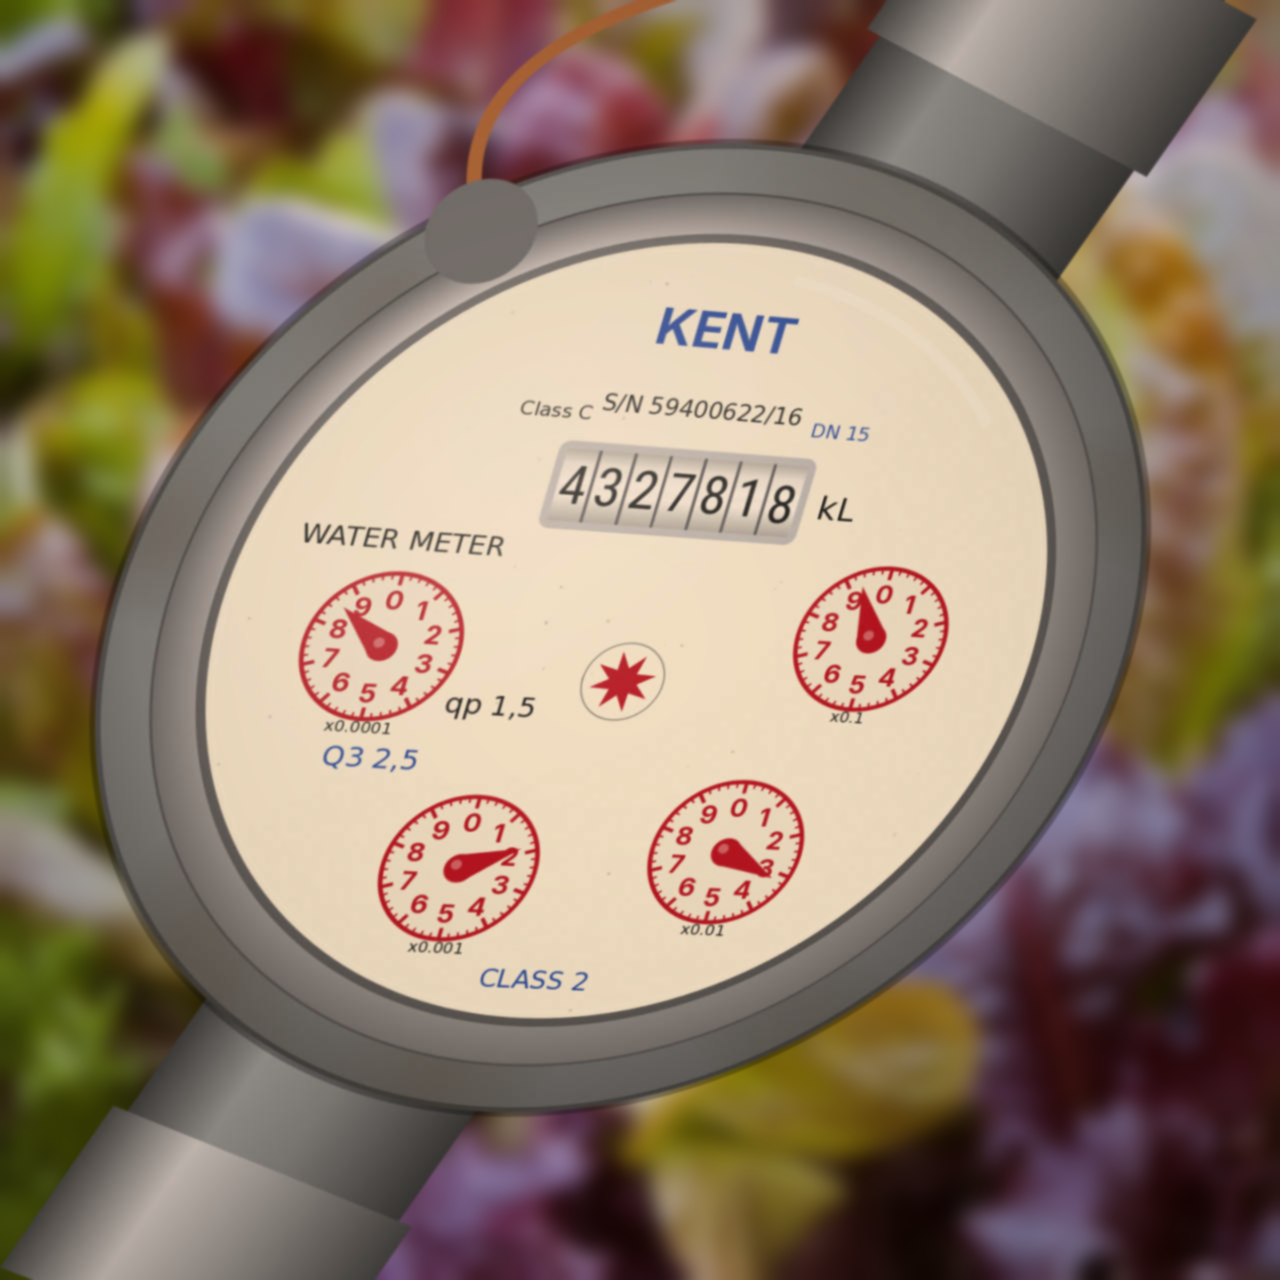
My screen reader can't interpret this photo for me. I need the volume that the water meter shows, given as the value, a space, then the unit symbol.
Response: 4327817.9318 kL
